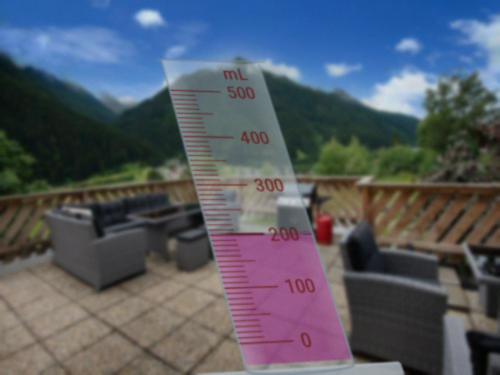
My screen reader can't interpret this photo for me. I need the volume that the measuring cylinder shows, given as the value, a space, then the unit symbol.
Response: 200 mL
